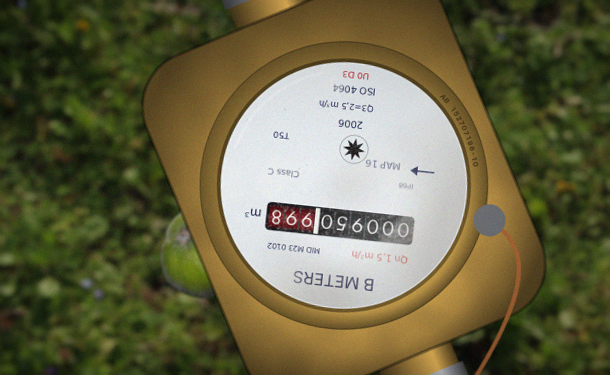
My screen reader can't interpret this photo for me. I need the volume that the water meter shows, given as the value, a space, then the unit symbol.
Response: 950.998 m³
